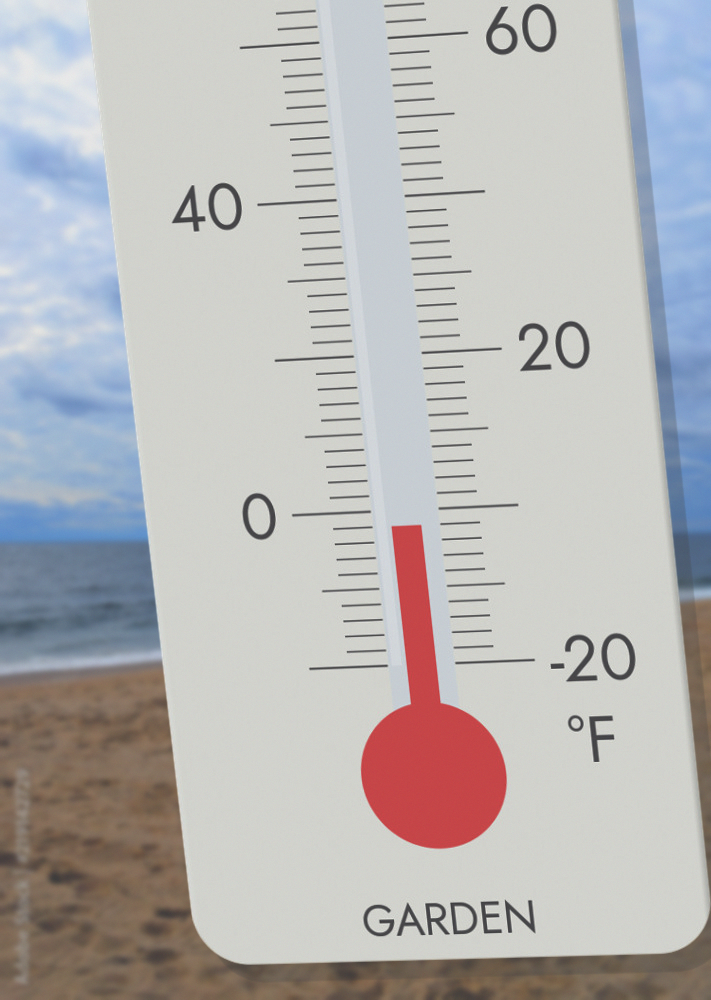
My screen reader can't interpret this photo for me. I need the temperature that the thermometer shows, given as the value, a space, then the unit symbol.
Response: -2 °F
